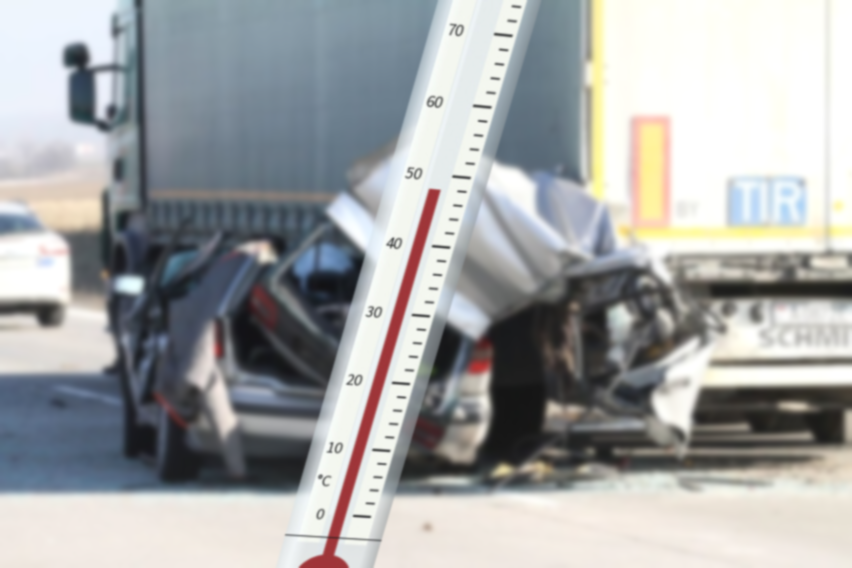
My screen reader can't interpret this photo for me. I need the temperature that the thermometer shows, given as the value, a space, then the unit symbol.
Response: 48 °C
